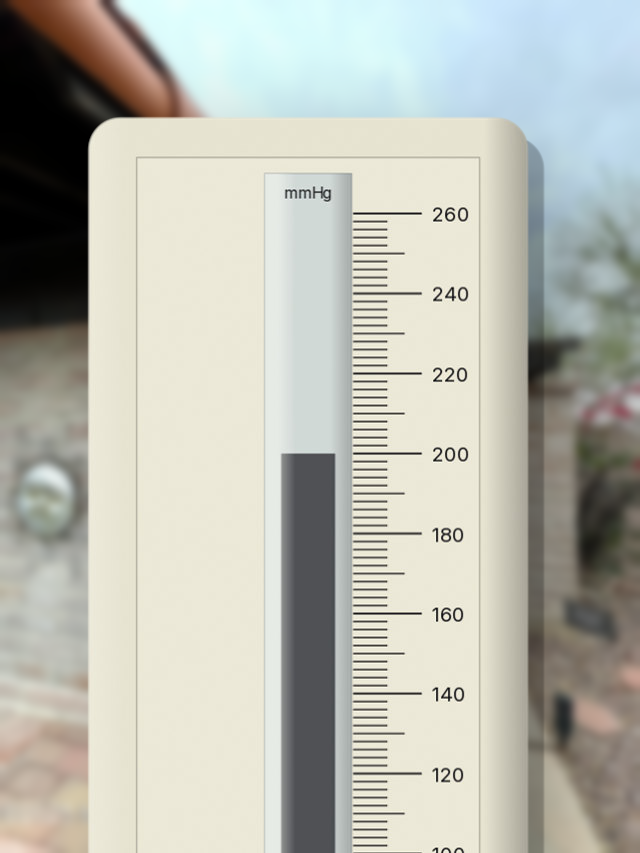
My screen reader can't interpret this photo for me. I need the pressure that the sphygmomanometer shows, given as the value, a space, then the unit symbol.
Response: 200 mmHg
